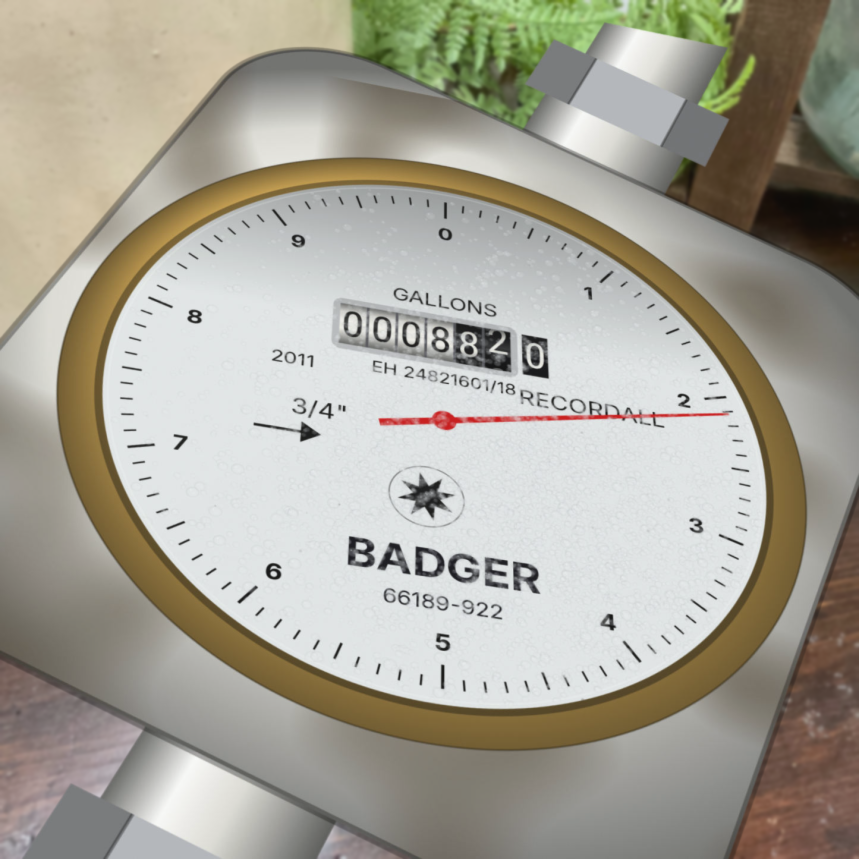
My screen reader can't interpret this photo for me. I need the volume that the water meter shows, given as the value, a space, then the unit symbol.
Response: 8822.1 gal
